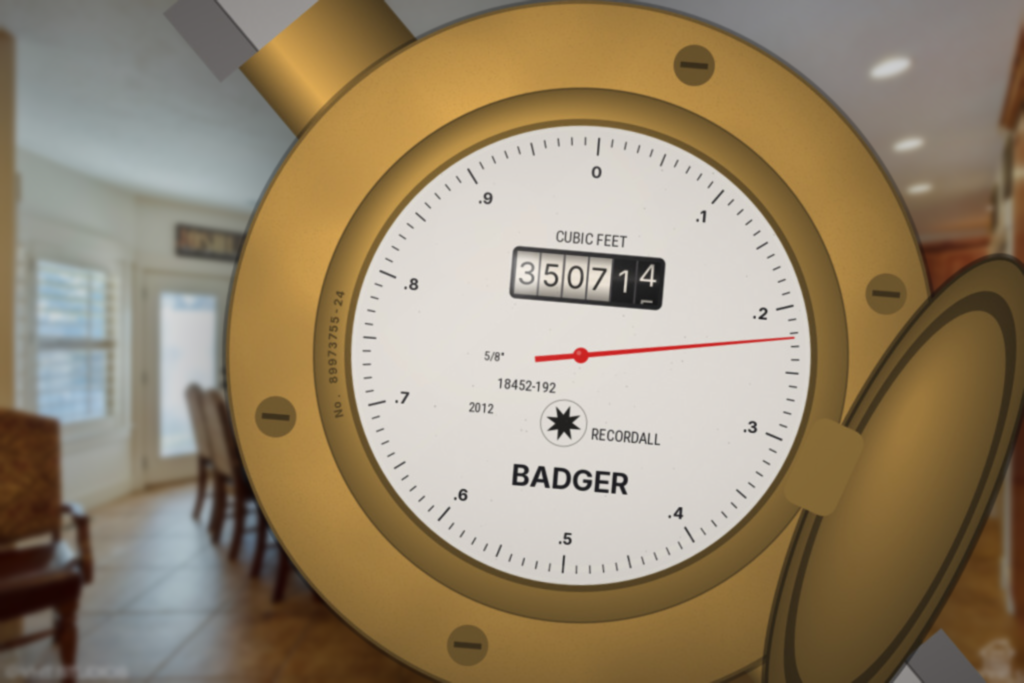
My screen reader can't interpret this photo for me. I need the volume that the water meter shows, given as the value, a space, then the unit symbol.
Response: 350714.22 ft³
